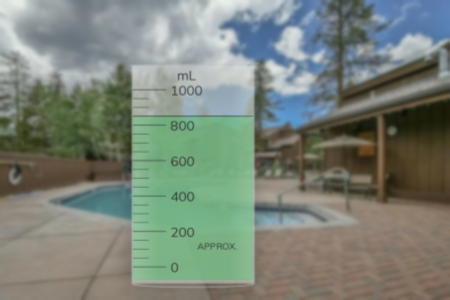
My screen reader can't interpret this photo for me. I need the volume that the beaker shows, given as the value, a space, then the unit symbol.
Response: 850 mL
